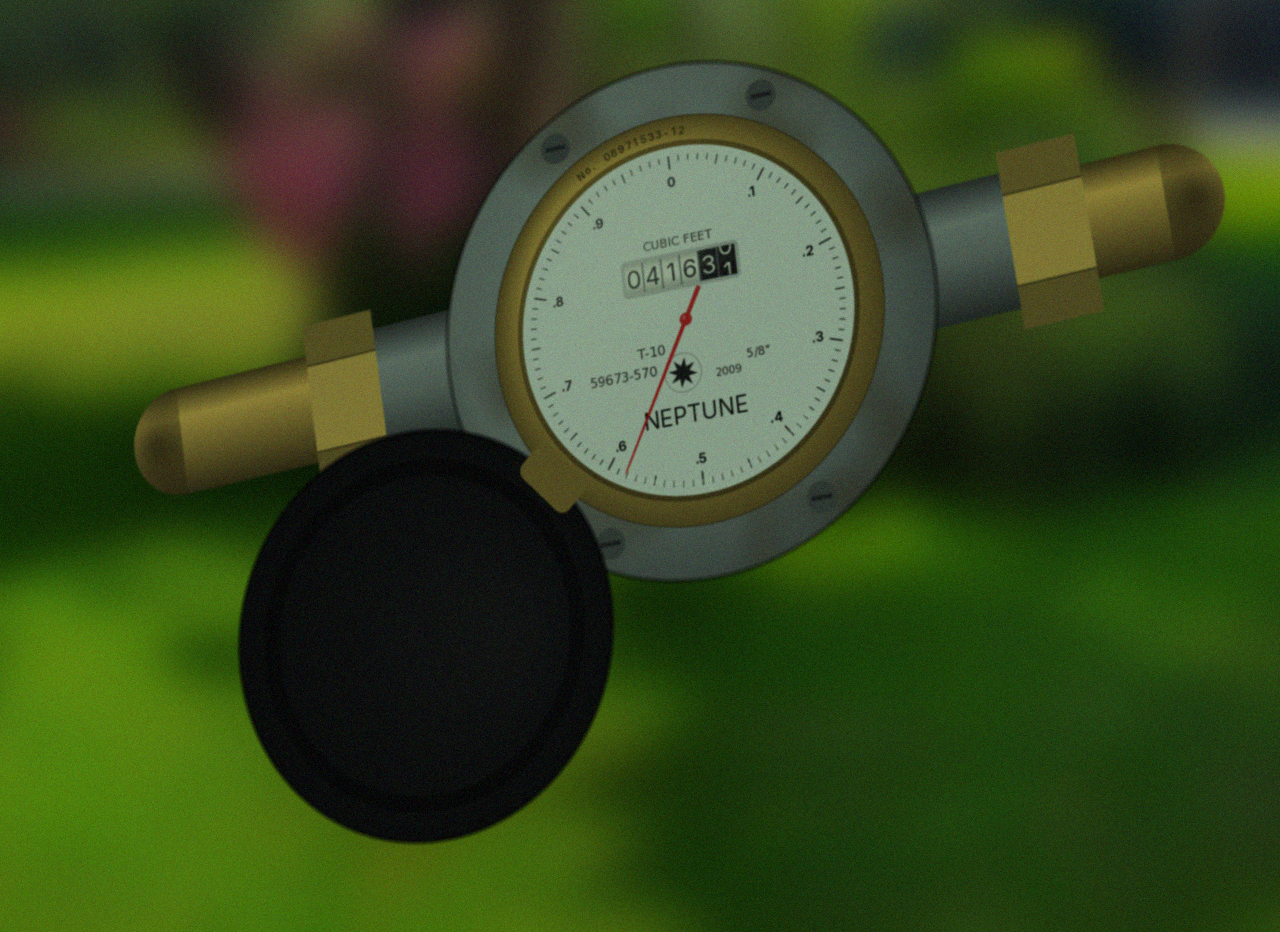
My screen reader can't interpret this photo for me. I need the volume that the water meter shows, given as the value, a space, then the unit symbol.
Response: 41630.58 ft³
